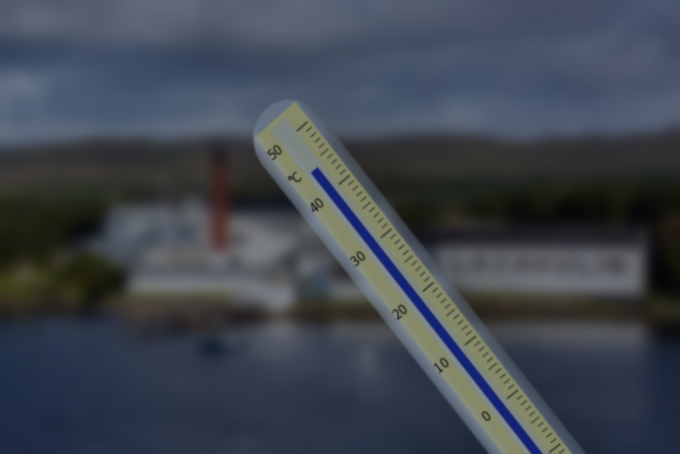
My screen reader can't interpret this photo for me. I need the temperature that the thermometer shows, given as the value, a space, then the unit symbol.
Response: 44 °C
